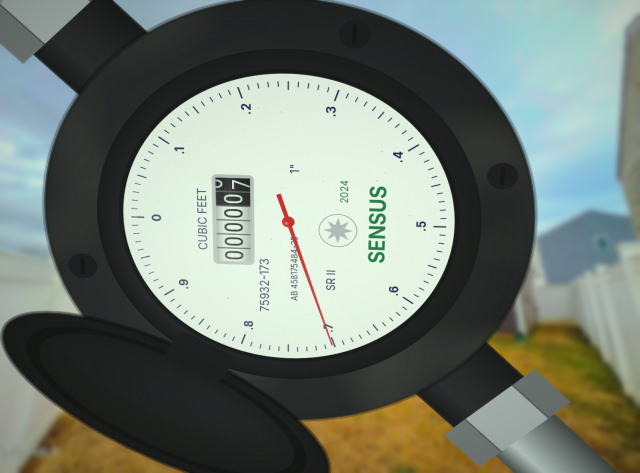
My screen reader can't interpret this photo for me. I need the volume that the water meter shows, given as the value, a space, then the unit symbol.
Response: 6.70 ft³
